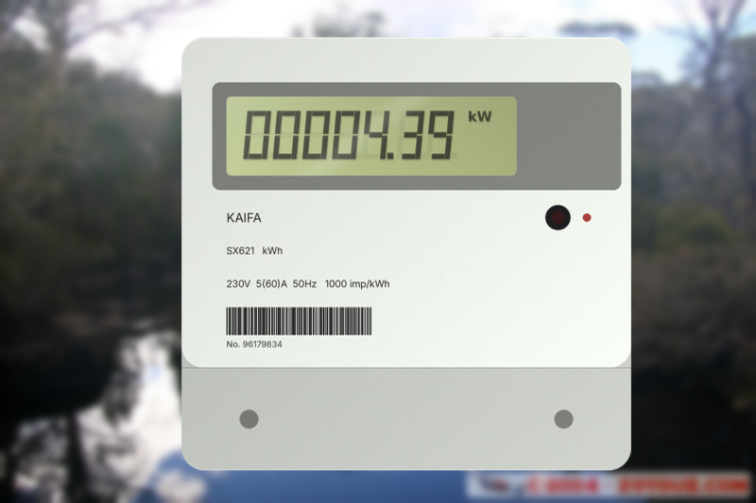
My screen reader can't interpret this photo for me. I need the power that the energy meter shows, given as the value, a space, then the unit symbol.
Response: 4.39 kW
